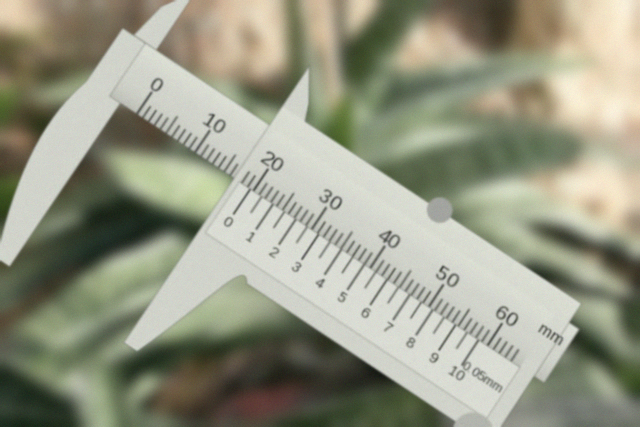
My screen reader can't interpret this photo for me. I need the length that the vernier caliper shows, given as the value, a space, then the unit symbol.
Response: 19.5 mm
